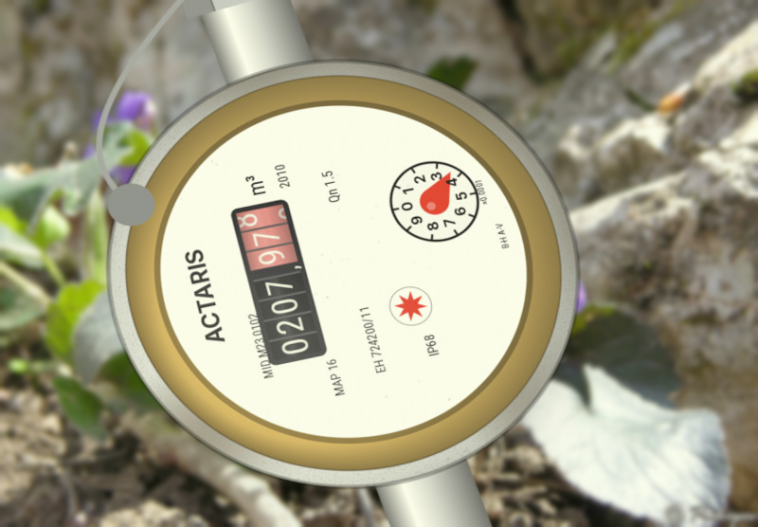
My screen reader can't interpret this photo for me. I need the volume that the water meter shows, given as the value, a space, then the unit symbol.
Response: 207.9783 m³
